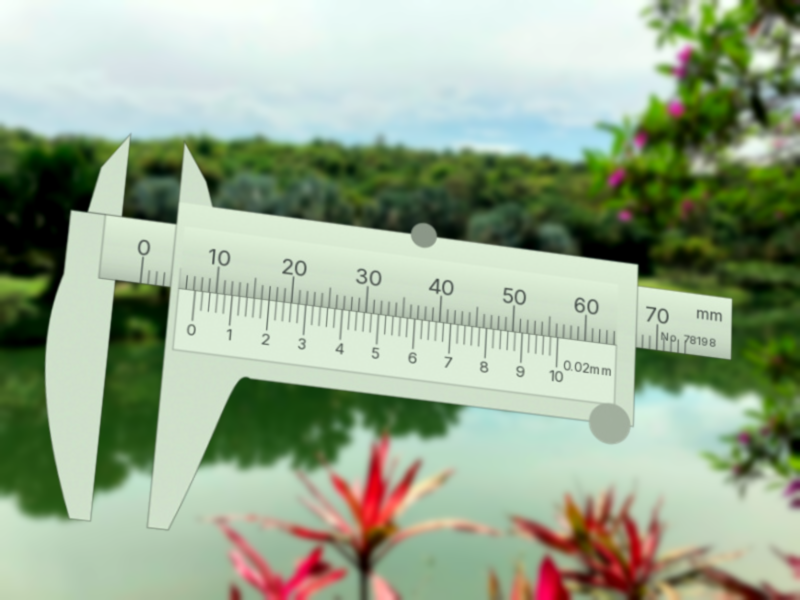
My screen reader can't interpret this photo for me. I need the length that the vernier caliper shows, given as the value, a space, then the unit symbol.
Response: 7.2 mm
